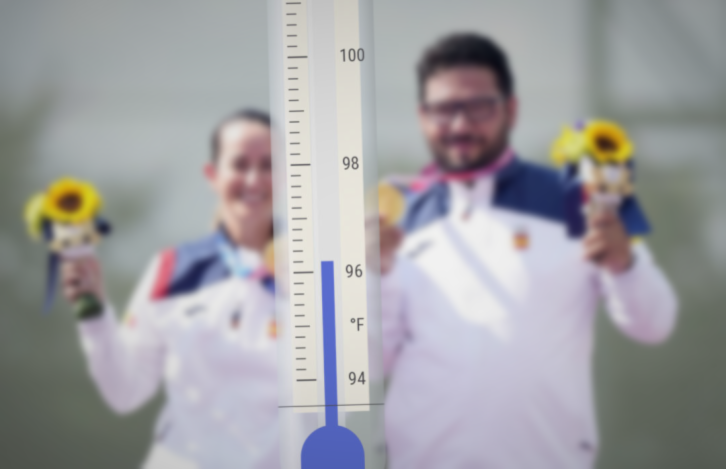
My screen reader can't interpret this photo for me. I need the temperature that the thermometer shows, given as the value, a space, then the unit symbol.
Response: 96.2 °F
